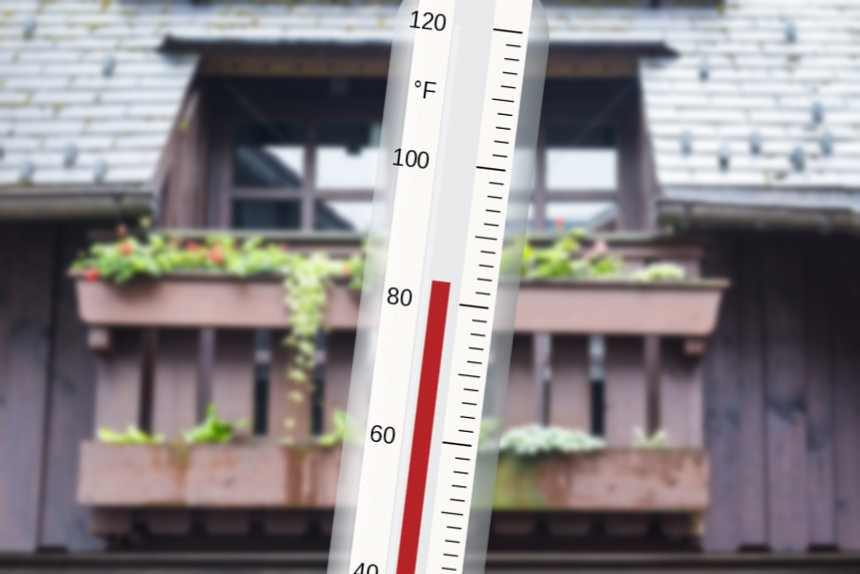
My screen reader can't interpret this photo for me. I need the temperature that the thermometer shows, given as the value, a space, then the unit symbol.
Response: 83 °F
